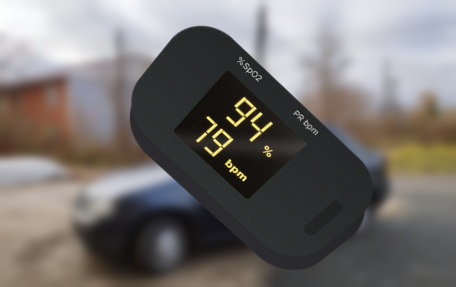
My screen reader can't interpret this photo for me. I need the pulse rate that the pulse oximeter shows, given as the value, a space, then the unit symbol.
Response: 79 bpm
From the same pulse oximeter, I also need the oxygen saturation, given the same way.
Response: 94 %
